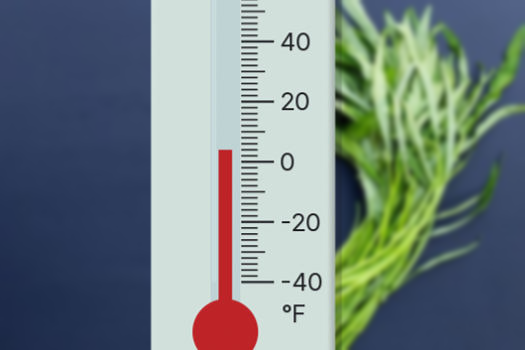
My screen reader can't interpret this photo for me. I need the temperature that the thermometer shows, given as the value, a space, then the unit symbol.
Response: 4 °F
